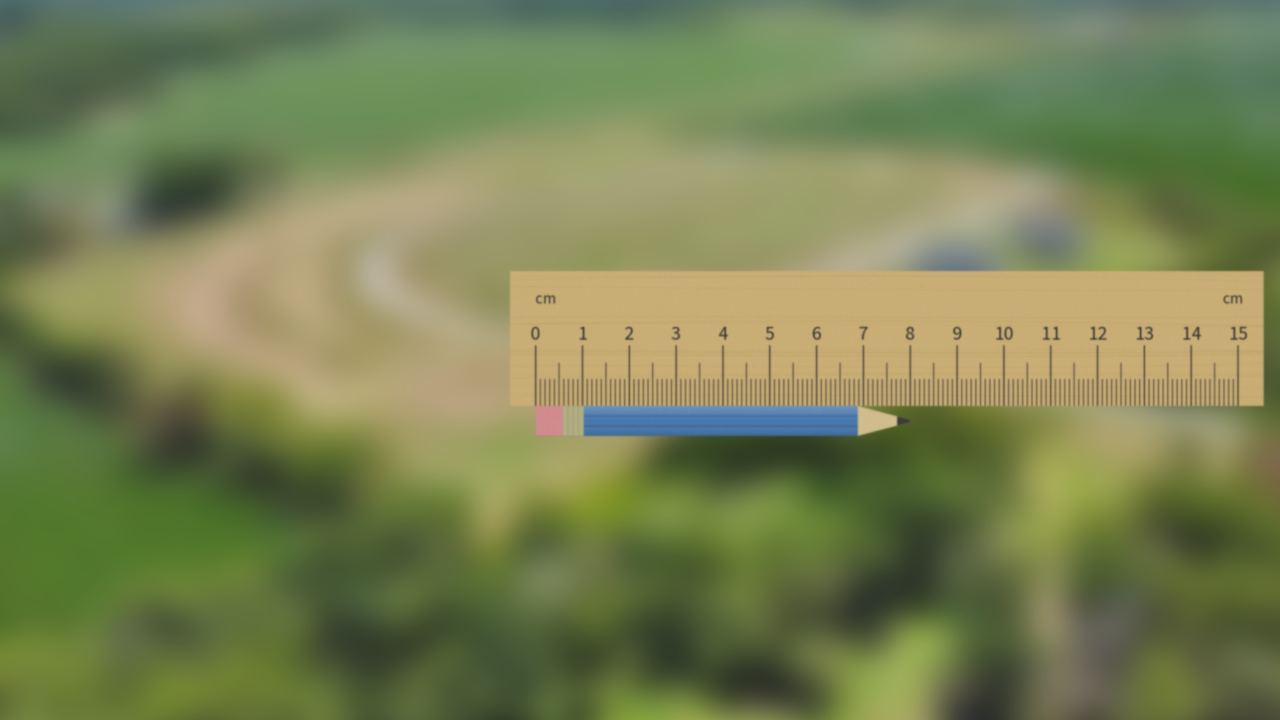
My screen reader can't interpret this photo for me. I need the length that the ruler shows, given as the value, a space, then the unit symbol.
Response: 8 cm
